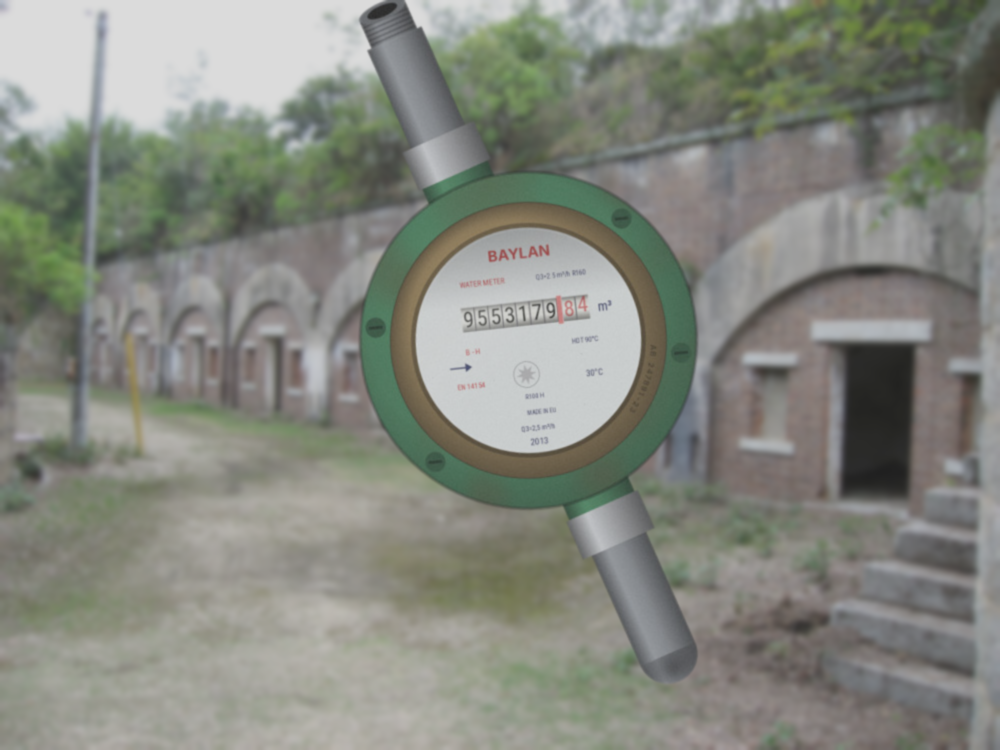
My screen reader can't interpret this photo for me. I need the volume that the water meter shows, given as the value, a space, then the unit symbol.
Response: 9553179.84 m³
